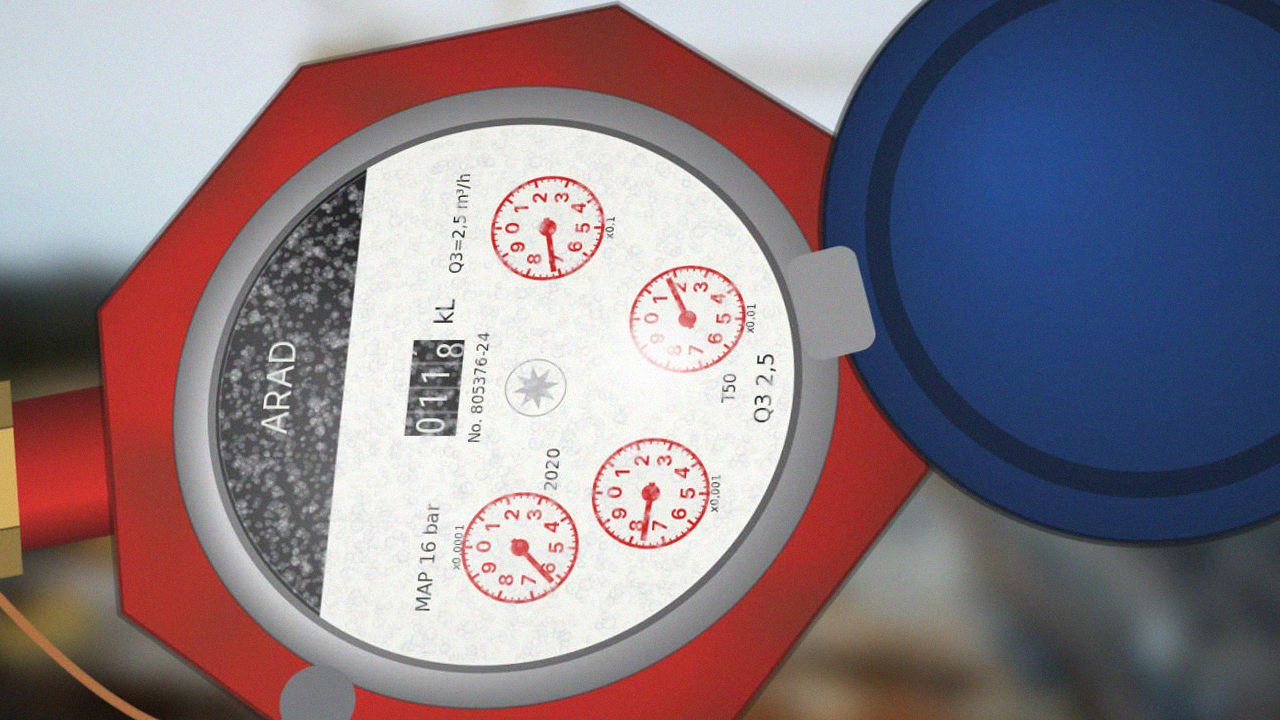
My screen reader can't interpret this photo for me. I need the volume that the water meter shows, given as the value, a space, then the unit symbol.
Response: 117.7176 kL
